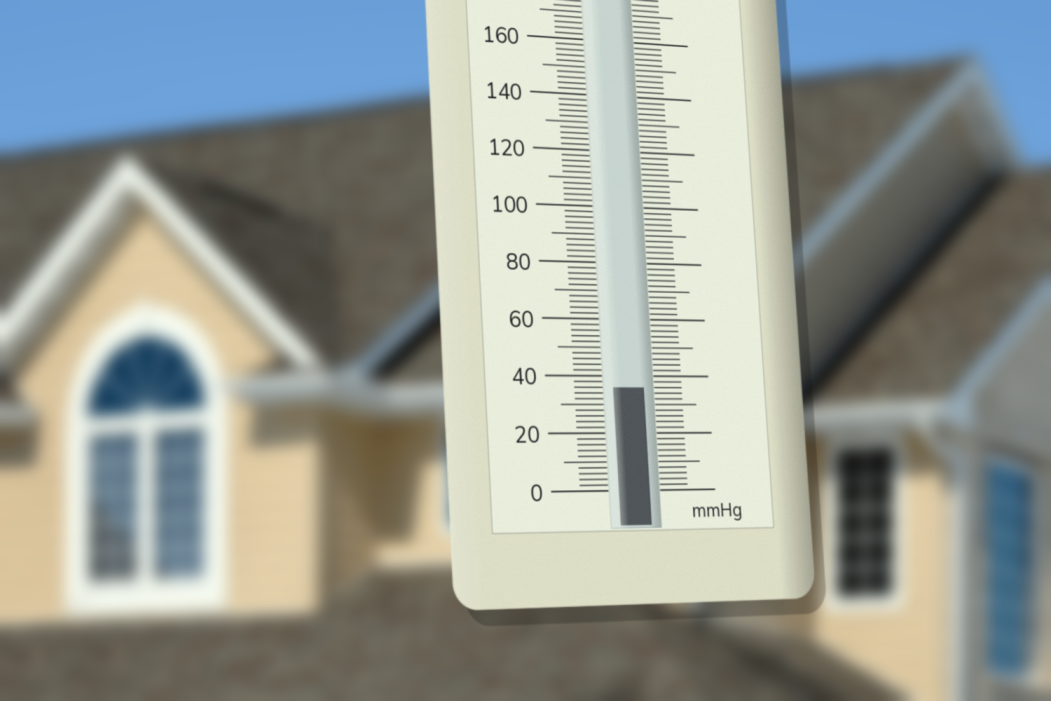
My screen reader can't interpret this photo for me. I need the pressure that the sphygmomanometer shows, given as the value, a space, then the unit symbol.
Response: 36 mmHg
